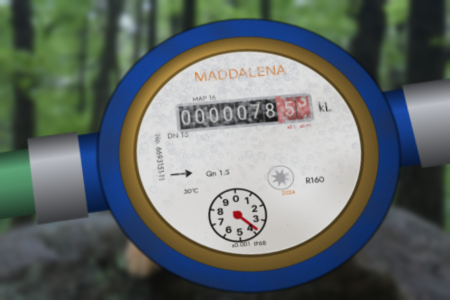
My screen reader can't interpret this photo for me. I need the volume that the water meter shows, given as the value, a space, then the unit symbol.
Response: 78.533 kL
